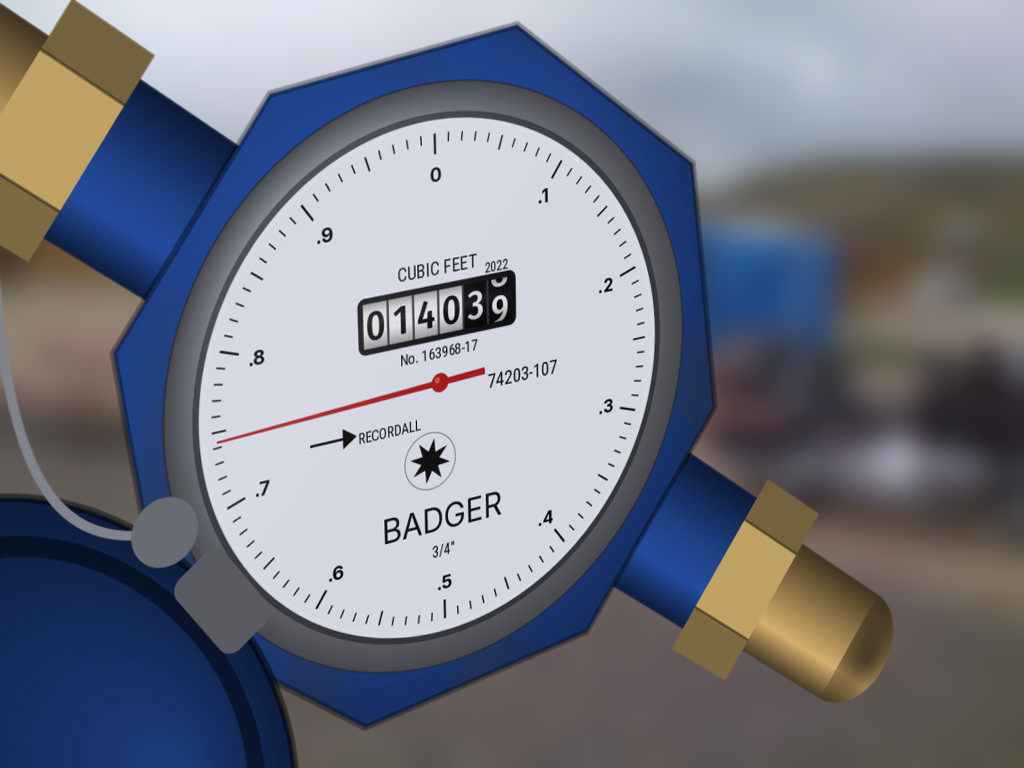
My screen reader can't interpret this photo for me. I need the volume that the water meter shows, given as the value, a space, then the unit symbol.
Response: 14038.74 ft³
